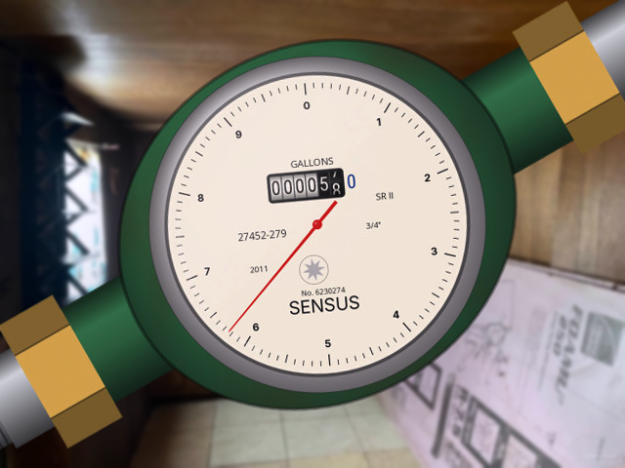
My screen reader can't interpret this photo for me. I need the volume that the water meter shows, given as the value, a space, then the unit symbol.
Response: 576.2 gal
